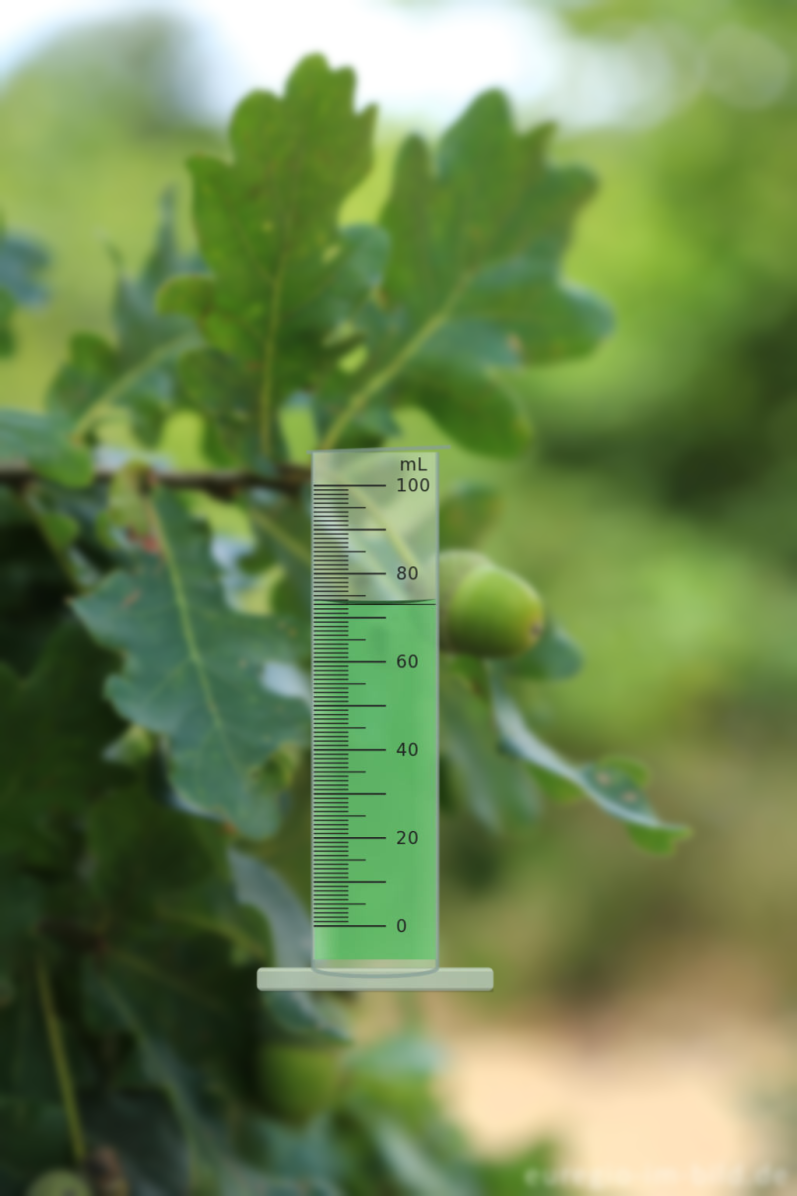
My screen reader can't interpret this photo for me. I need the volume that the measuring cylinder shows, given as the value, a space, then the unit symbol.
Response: 73 mL
